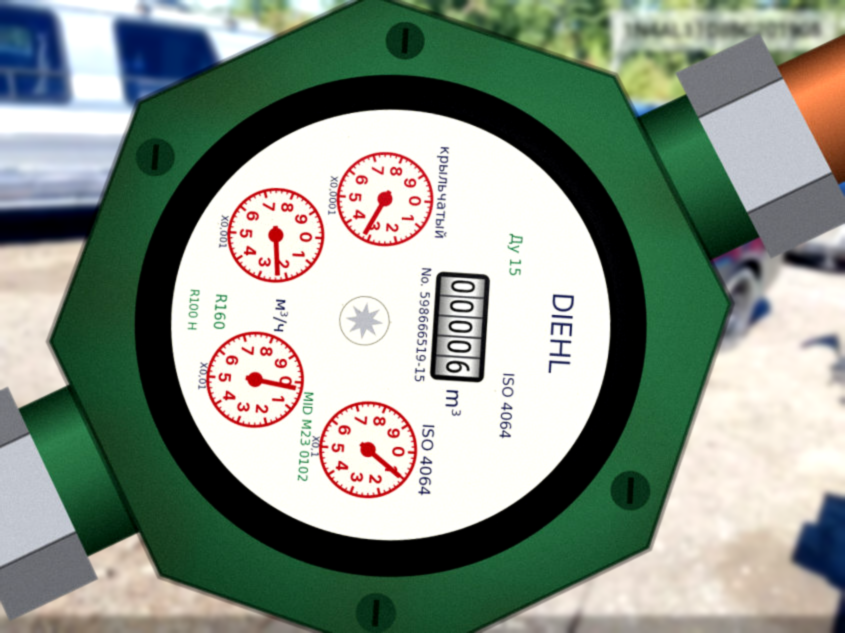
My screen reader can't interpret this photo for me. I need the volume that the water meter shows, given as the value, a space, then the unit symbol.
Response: 6.1023 m³
